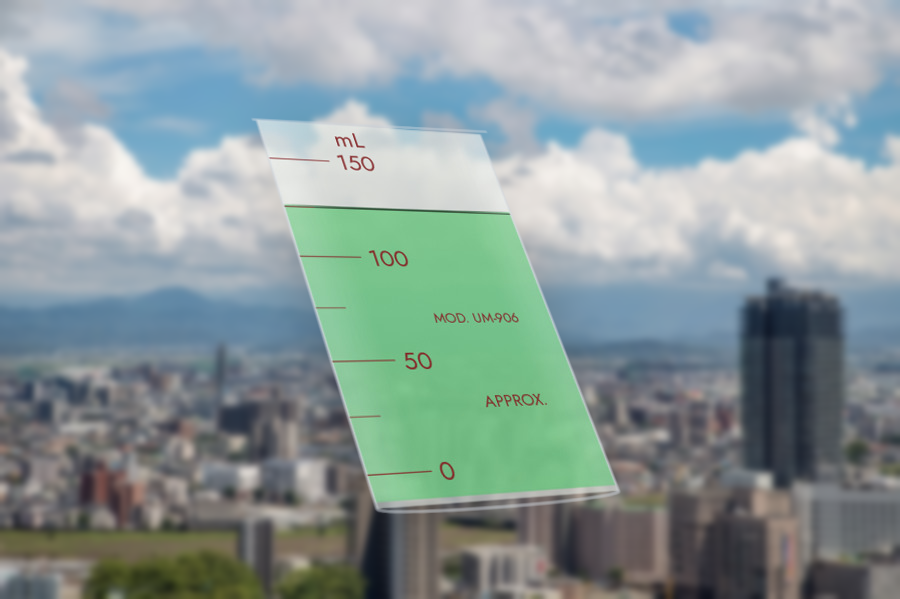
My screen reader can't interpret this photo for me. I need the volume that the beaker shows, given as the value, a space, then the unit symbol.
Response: 125 mL
